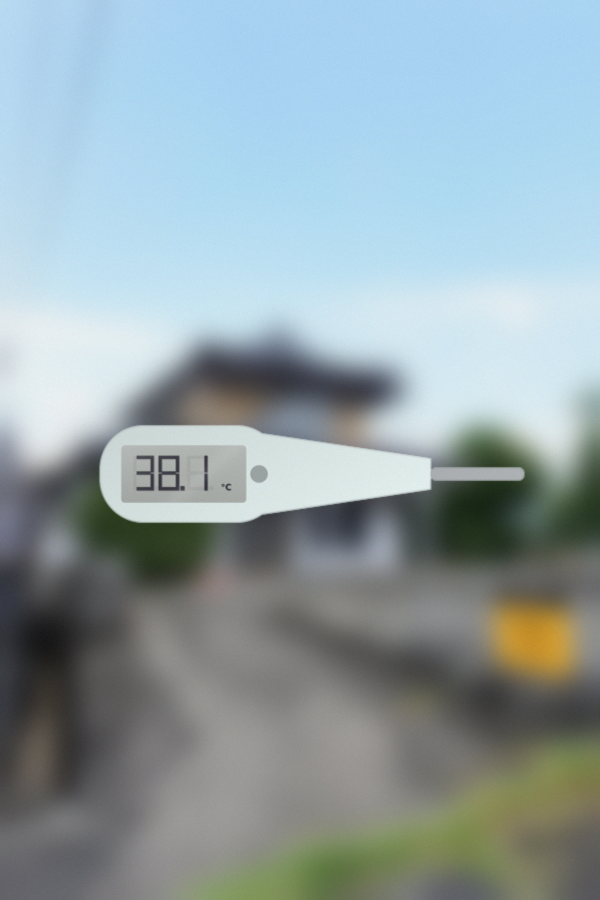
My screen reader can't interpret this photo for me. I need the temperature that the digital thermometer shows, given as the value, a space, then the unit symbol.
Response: 38.1 °C
